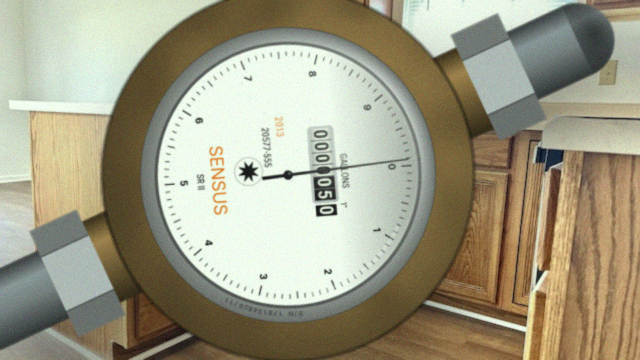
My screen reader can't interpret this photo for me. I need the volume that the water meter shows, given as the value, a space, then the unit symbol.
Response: 49.9 gal
